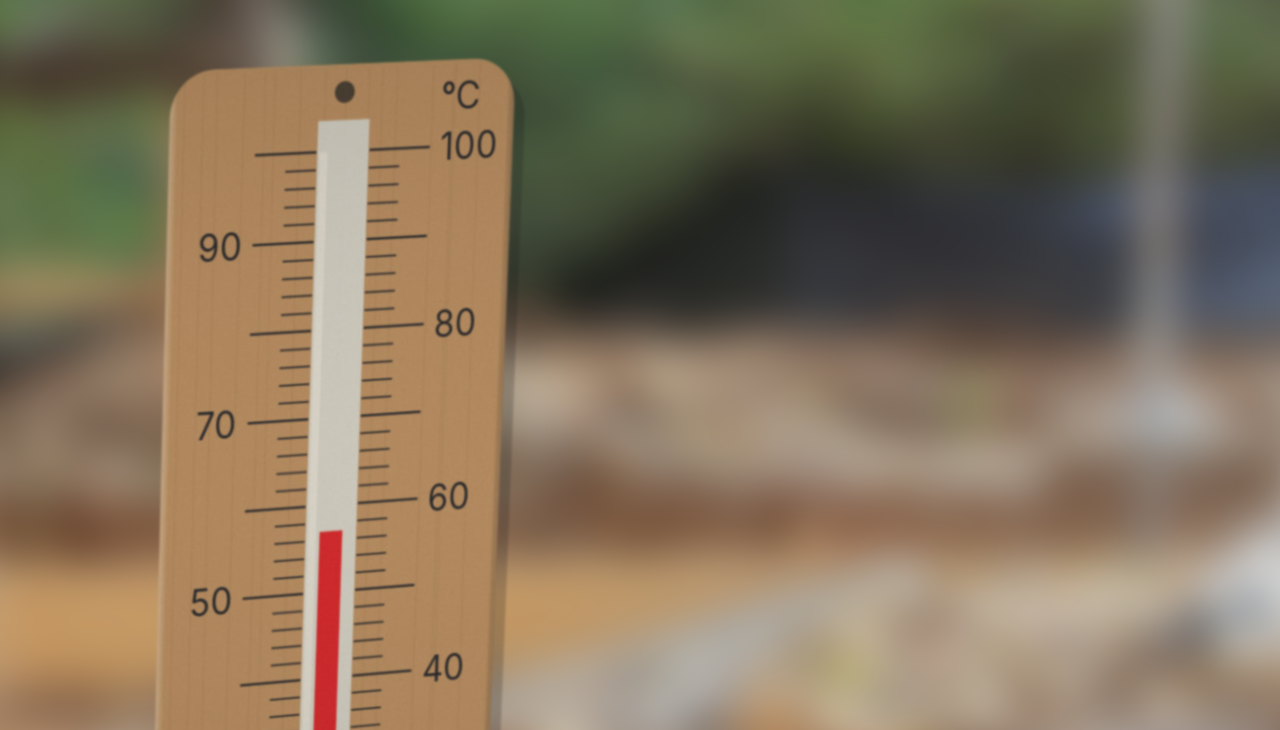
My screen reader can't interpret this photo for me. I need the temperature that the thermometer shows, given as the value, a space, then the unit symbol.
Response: 57 °C
